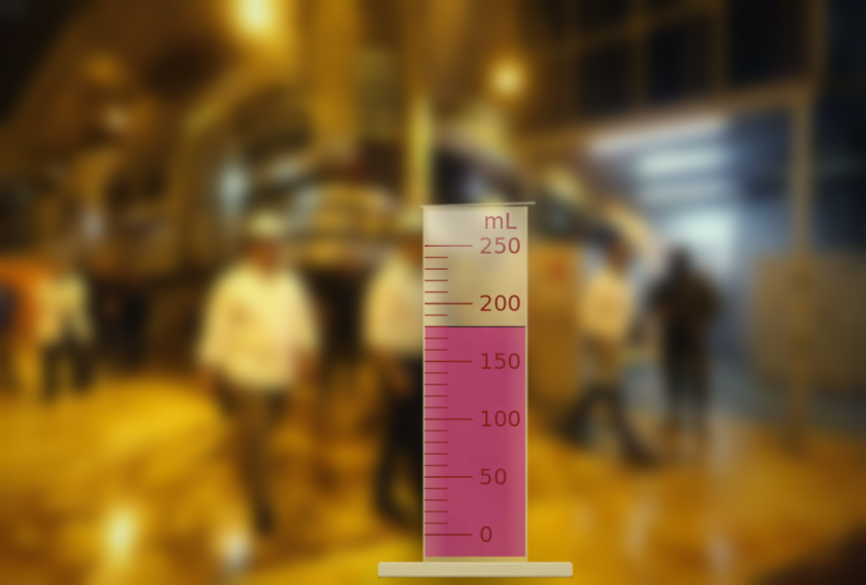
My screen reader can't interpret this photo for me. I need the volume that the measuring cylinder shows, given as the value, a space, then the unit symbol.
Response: 180 mL
